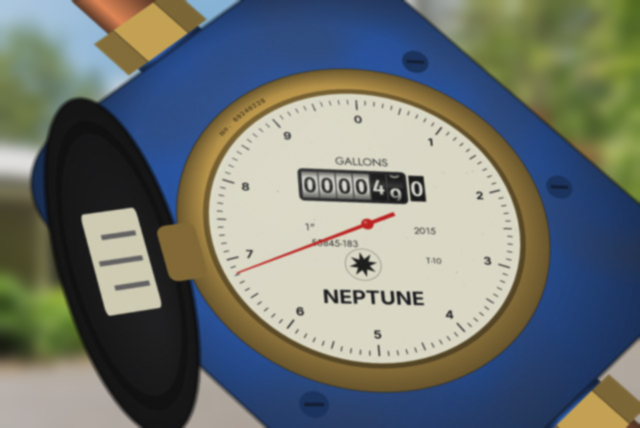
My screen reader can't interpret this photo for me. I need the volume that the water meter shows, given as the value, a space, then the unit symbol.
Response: 486.8 gal
